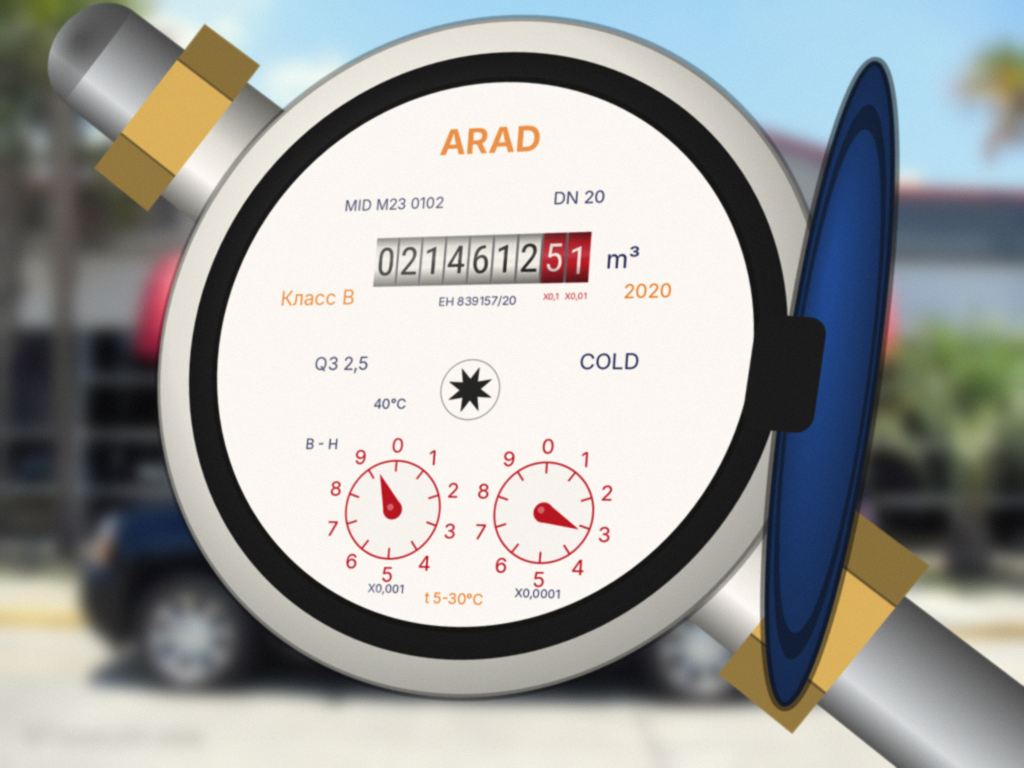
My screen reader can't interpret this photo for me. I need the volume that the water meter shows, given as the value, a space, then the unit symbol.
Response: 214612.5093 m³
